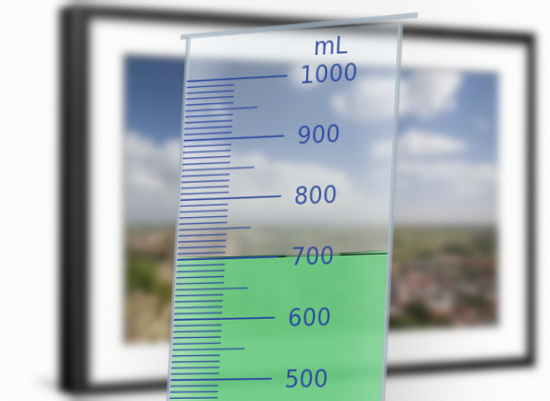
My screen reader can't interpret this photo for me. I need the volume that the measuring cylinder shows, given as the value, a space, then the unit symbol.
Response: 700 mL
